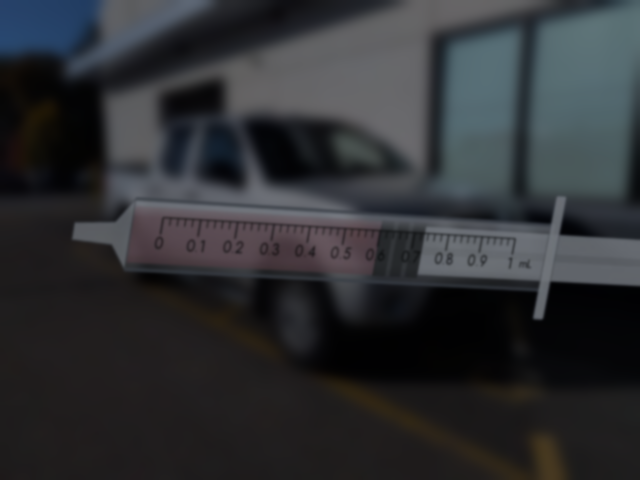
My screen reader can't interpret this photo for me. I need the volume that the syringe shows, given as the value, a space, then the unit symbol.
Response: 0.6 mL
